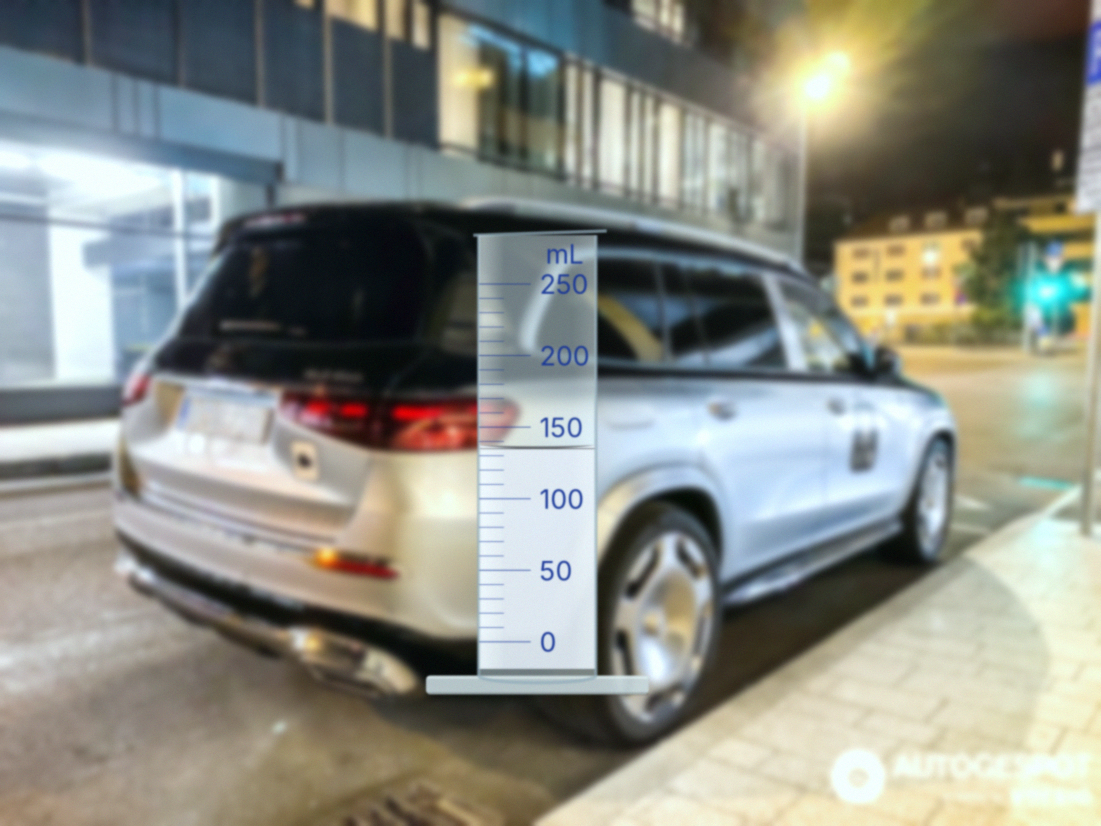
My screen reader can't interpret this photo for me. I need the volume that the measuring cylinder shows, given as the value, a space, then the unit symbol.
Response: 135 mL
